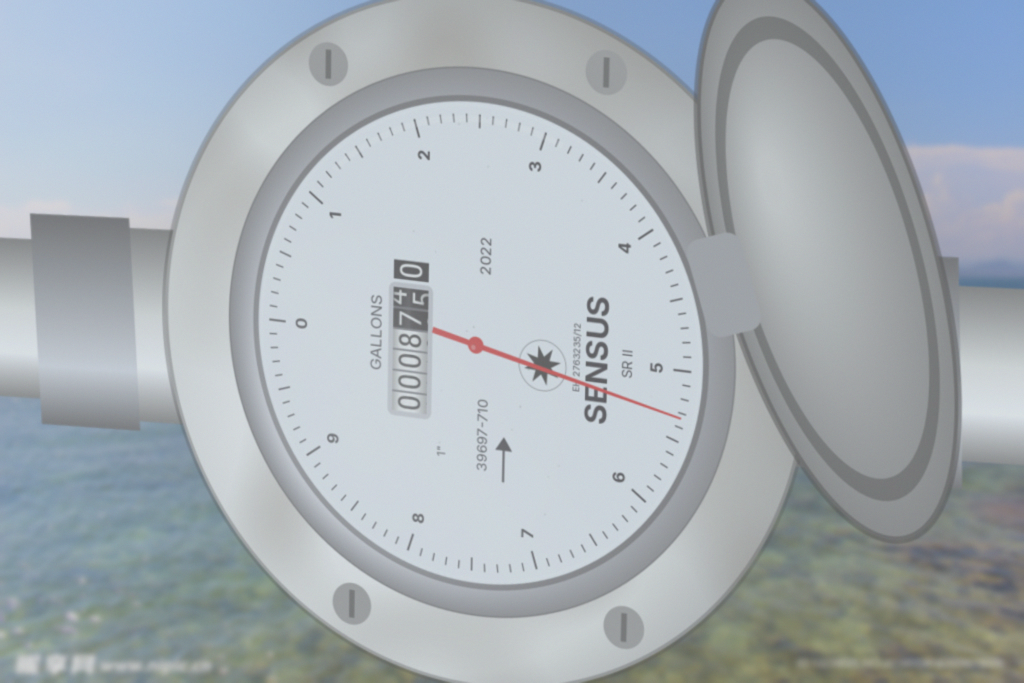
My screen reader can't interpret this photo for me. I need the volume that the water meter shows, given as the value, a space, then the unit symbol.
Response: 8745.3 gal
